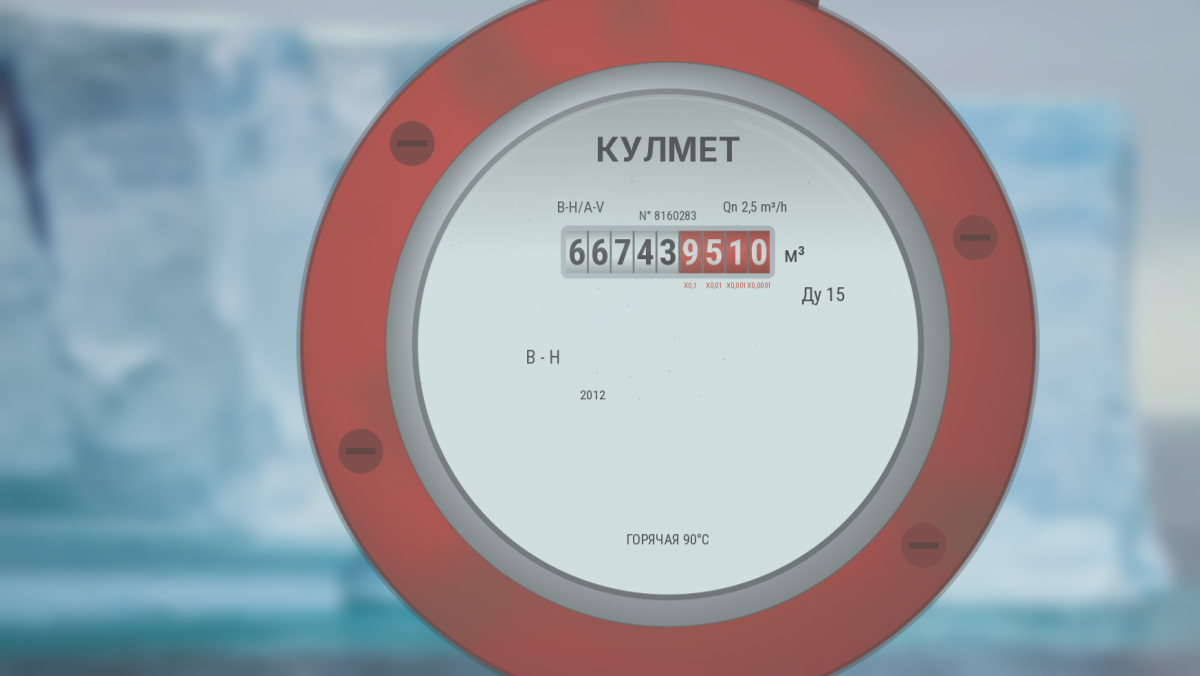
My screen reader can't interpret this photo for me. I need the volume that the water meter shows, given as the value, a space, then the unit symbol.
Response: 66743.9510 m³
